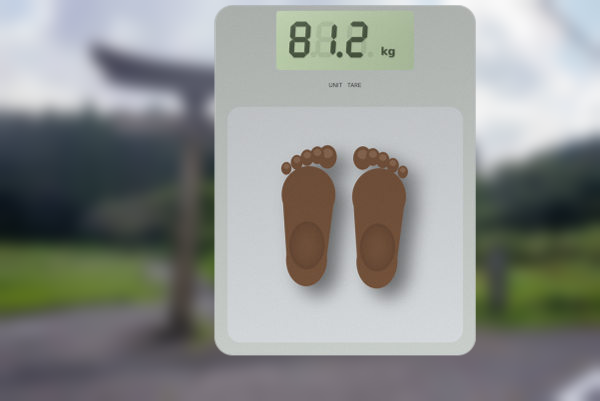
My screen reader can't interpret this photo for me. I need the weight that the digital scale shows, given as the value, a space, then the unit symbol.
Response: 81.2 kg
